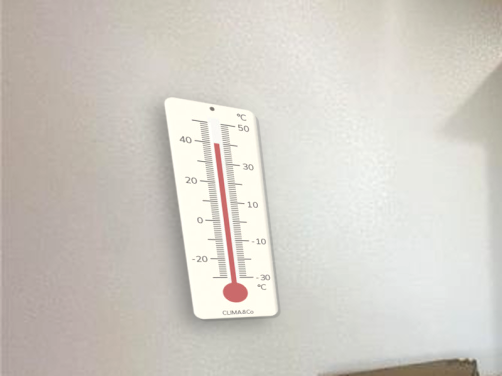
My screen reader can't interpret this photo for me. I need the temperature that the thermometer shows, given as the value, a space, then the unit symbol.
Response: 40 °C
